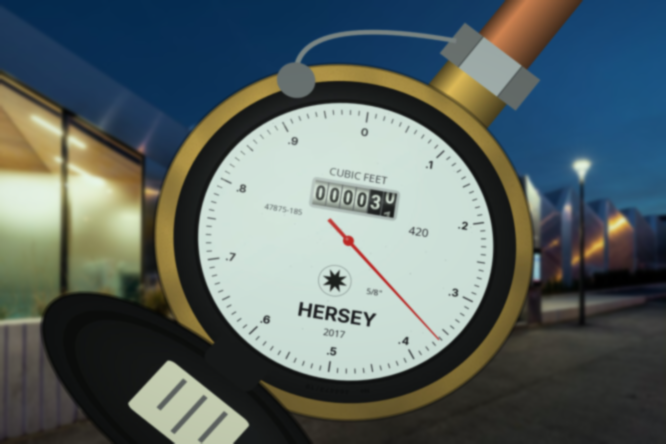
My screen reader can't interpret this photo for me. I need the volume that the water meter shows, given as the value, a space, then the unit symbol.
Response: 30.36 ft³
